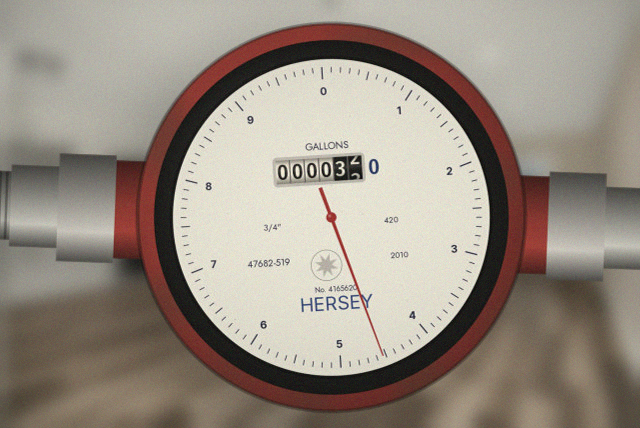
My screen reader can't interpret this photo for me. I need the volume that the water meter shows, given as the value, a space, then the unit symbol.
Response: 324.5 gal
